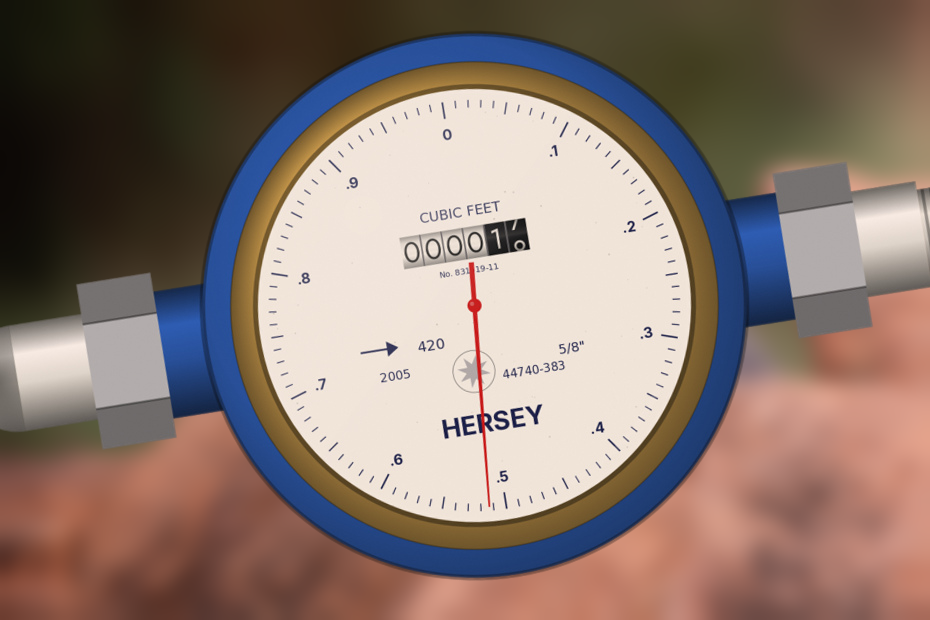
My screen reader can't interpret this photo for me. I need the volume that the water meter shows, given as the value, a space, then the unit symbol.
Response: 17.51 ft³
